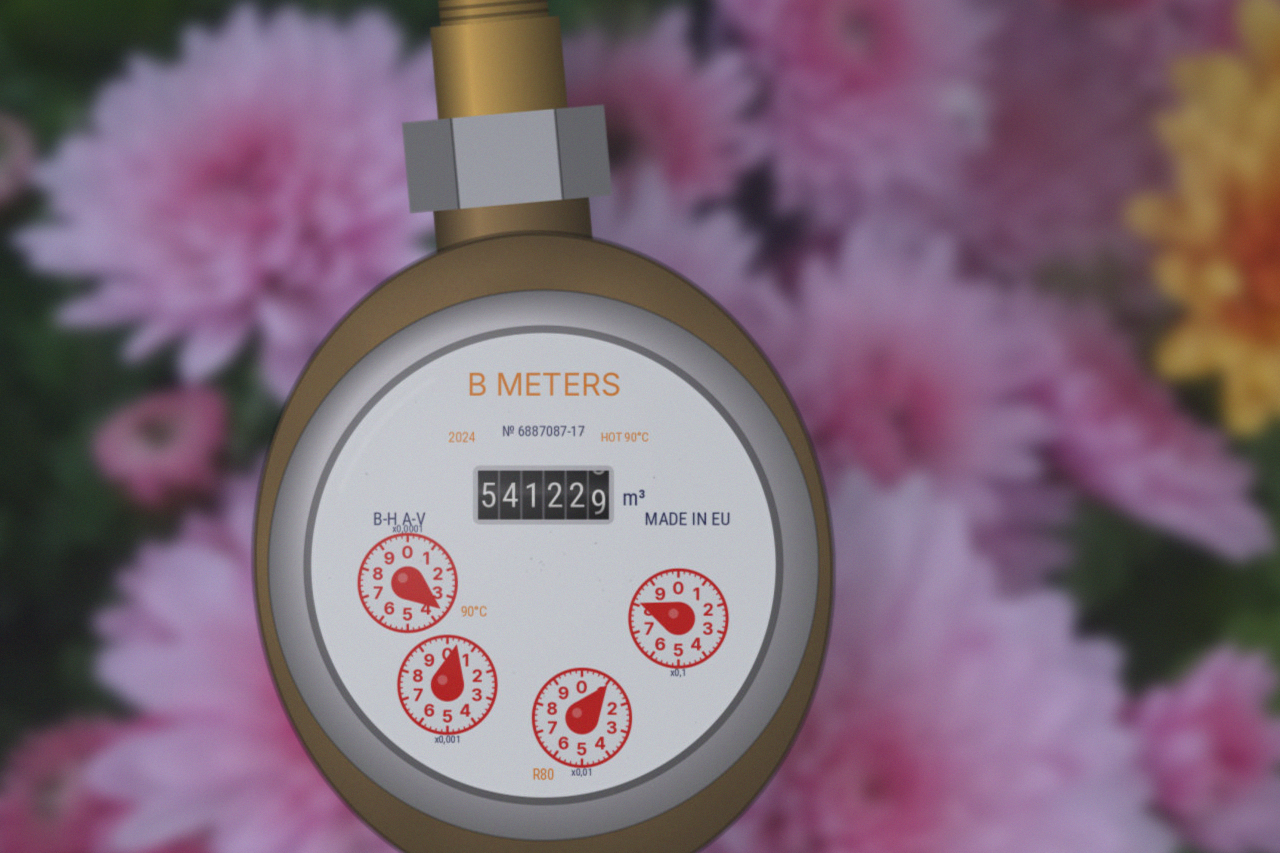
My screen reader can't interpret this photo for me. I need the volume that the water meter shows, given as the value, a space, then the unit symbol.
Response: 541228.8103 m³
